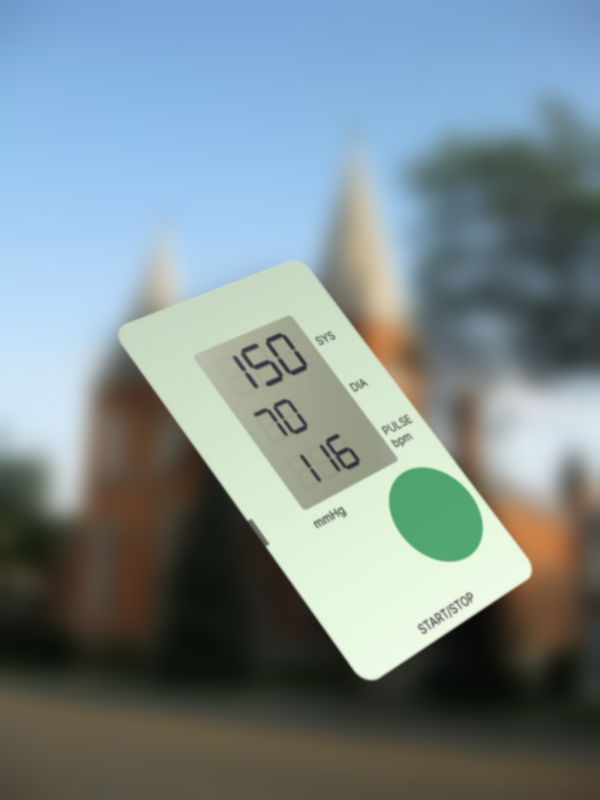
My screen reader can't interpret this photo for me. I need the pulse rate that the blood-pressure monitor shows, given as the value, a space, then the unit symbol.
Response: 116 bpm
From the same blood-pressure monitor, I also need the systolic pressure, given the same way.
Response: 150 mmHg
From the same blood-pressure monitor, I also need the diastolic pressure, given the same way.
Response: 70 mmHg
